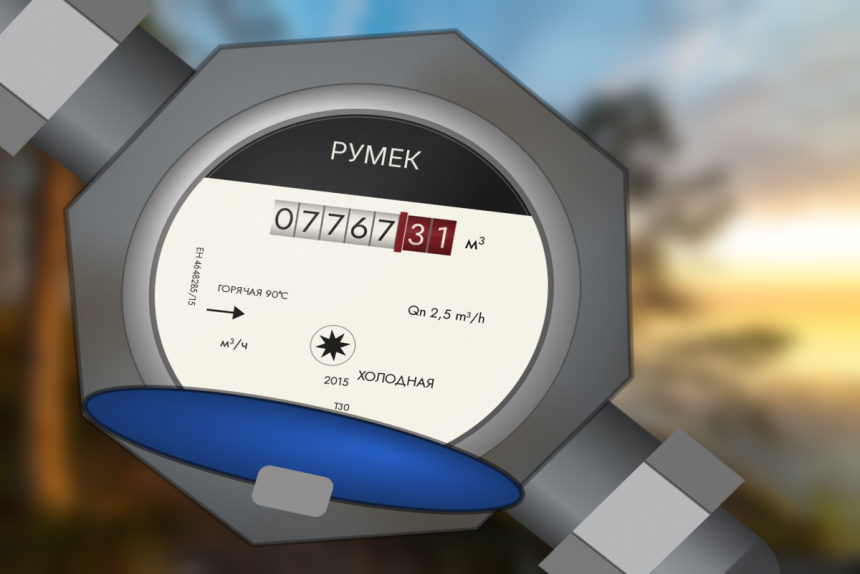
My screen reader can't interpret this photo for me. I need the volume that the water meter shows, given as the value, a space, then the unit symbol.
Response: 7767.31 m³
